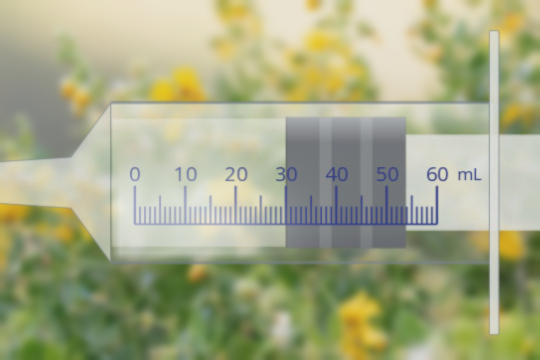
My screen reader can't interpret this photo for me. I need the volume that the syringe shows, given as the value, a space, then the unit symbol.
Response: 30 mL
